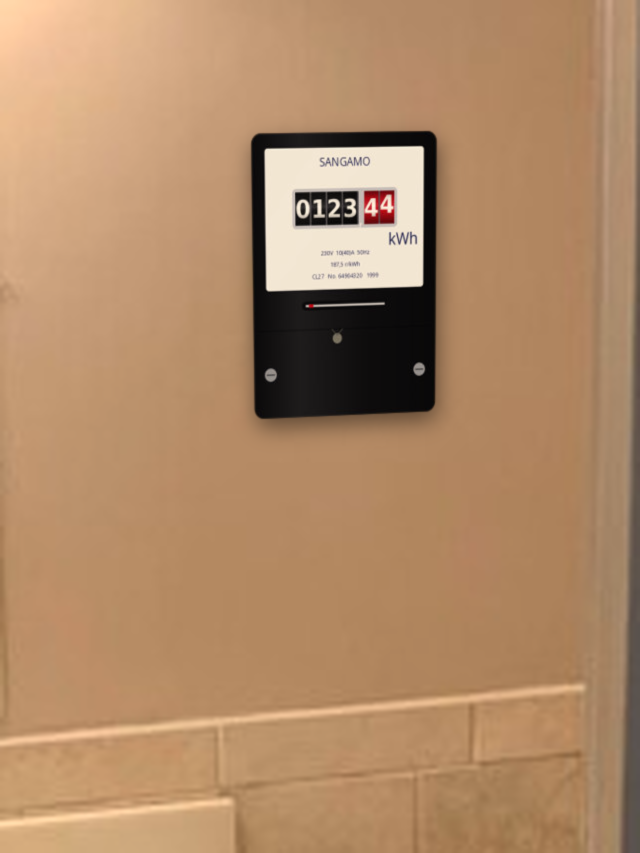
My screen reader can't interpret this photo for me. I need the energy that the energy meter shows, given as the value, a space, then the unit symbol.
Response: 123.44 kWh
